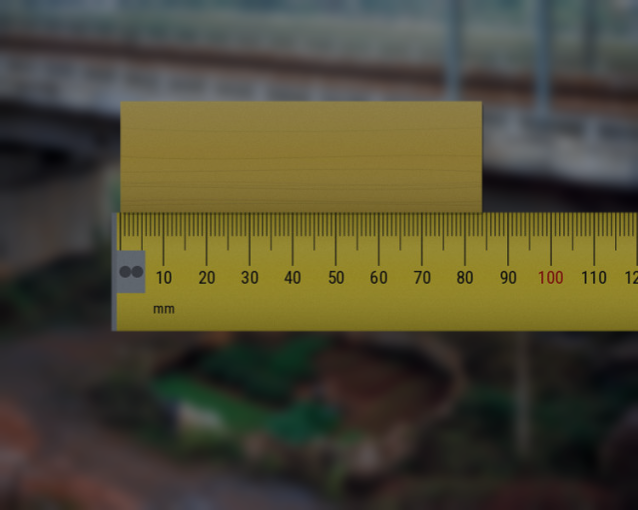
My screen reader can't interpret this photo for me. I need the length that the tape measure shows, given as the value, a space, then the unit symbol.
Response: 84 mm
